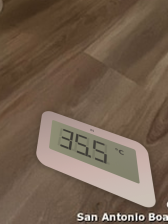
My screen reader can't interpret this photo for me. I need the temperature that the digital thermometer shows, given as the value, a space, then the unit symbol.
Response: 35.5 °C
